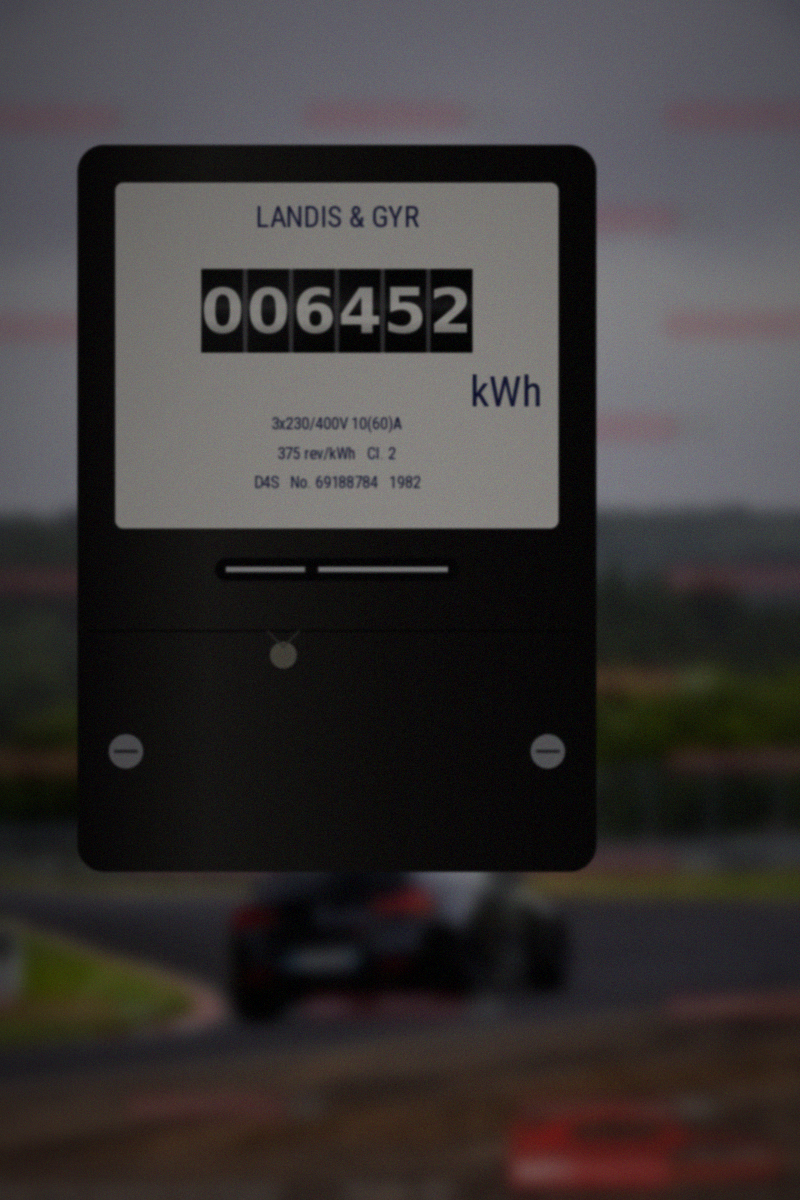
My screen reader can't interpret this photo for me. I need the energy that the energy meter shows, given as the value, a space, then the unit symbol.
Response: 6452 kWh
